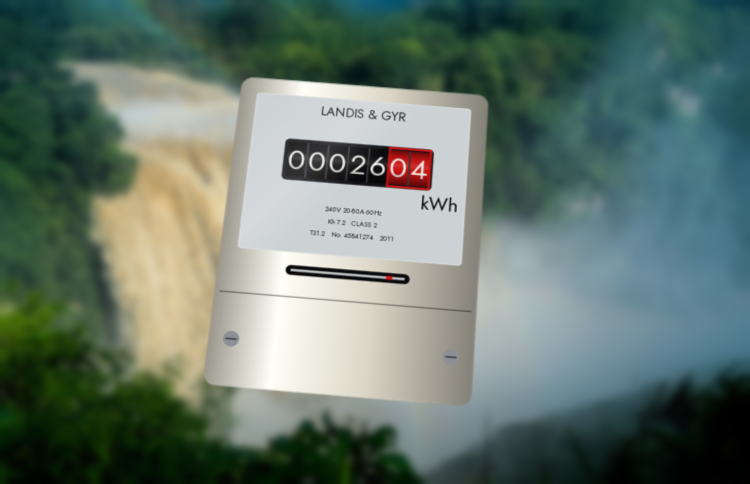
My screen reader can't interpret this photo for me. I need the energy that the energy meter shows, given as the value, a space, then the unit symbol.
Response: 26.04 kWh
